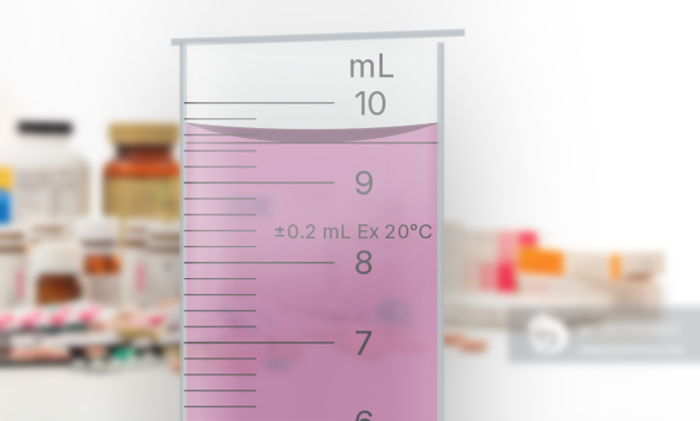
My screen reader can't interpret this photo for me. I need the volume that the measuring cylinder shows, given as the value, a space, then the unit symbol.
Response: 9.5 mL
